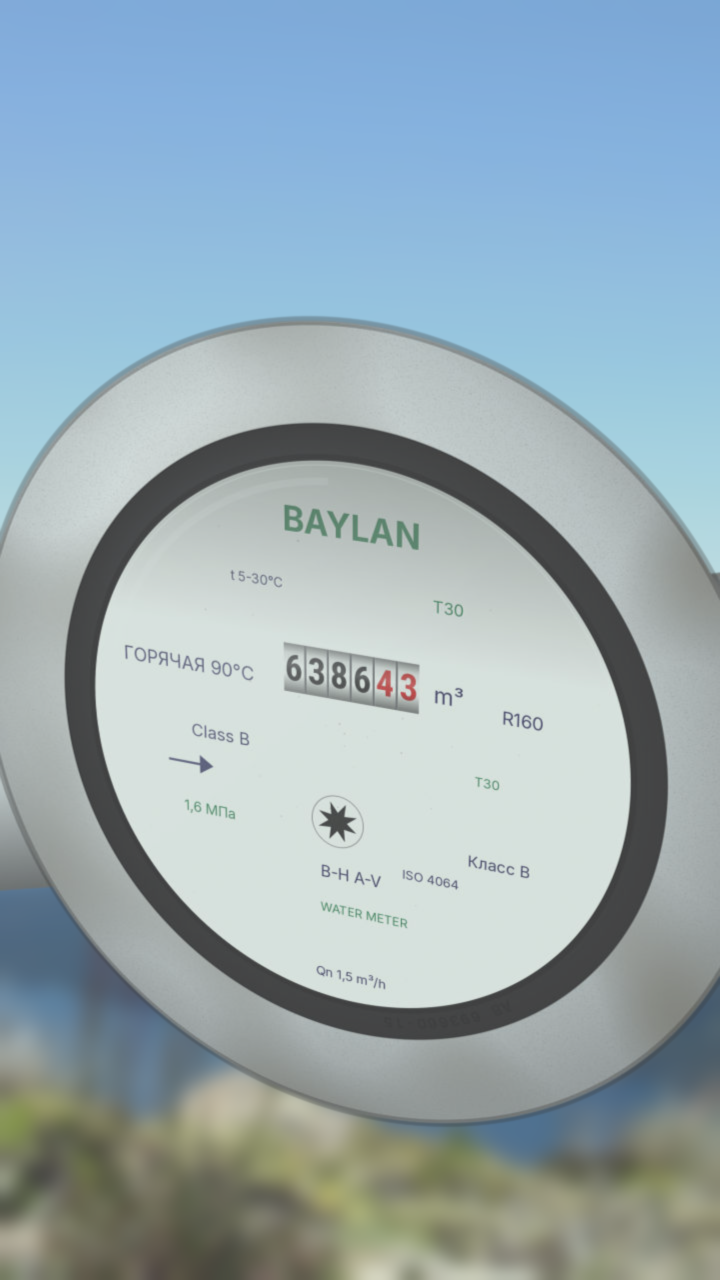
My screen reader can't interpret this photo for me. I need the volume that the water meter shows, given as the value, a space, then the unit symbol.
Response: 6386.43 m³
